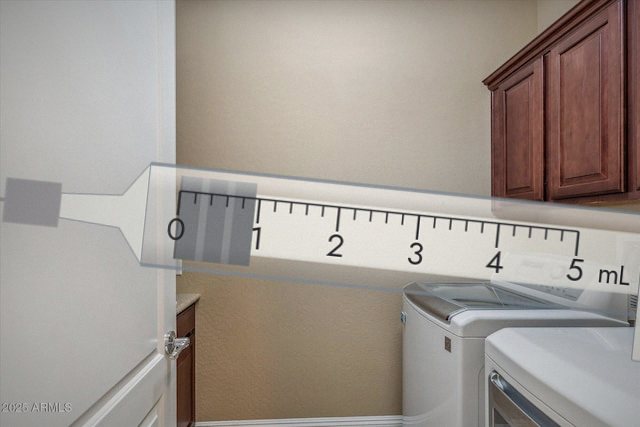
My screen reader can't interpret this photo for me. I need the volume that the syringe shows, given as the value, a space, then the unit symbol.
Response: 0 mL
